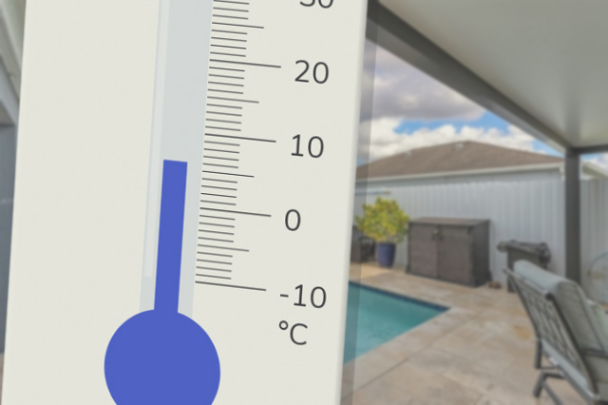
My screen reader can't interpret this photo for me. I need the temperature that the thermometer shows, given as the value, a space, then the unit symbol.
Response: 6 °C
